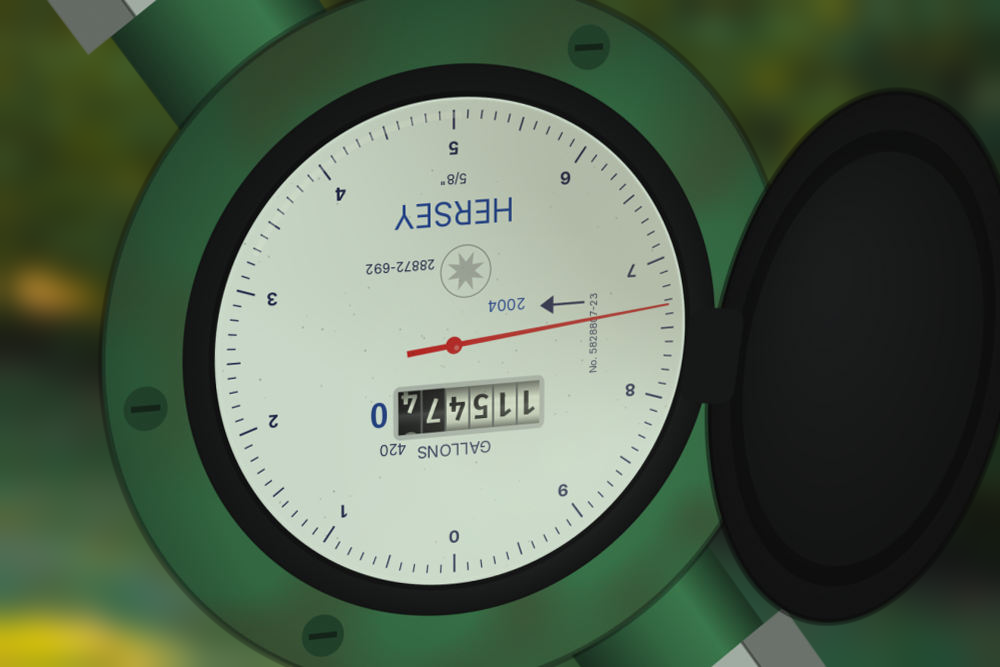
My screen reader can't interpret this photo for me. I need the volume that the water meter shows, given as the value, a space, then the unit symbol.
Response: 1154737.3 gal
